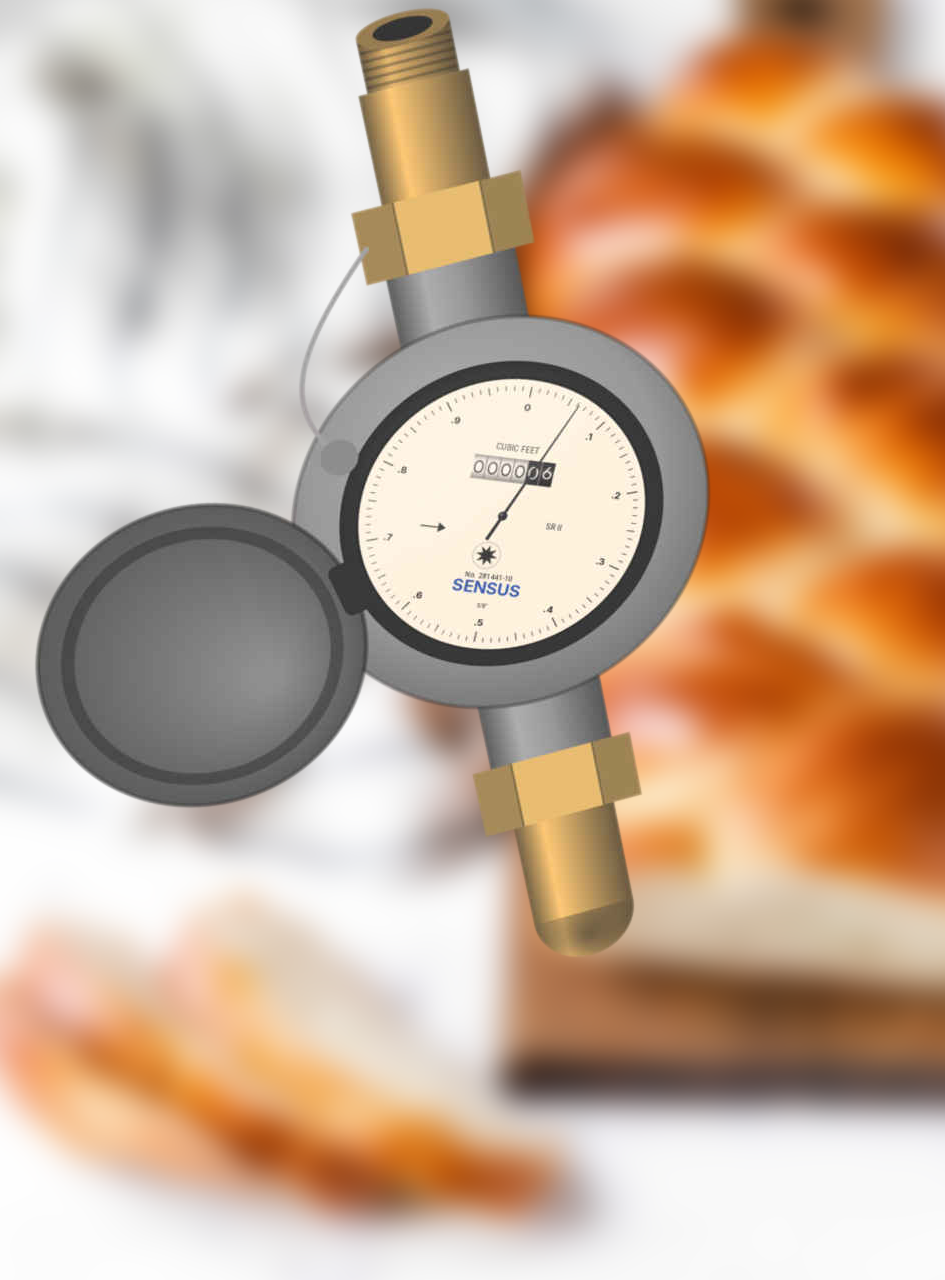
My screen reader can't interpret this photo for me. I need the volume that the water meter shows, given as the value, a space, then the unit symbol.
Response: 6.06 ft³
